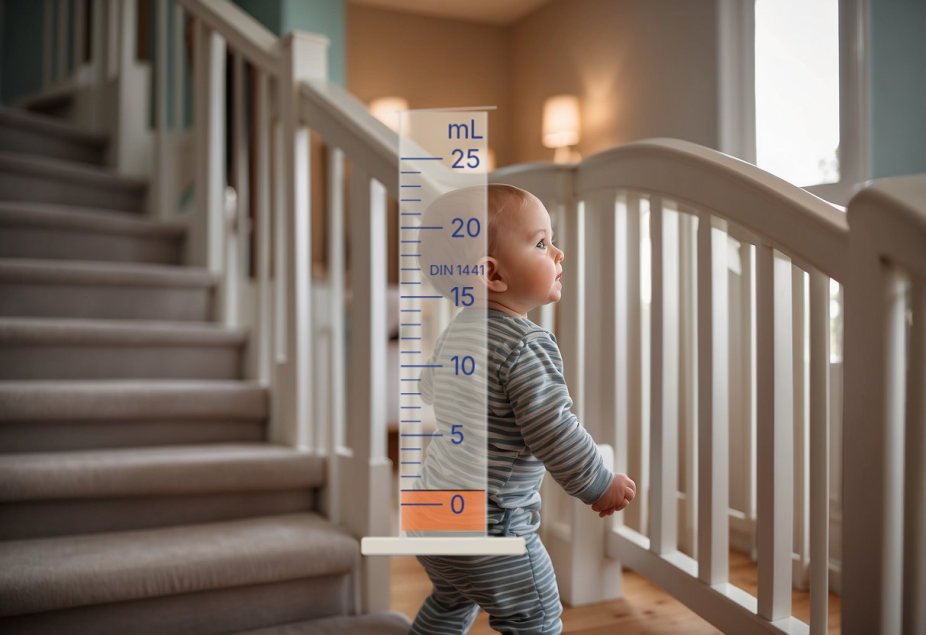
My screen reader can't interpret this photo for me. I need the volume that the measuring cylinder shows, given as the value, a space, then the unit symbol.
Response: 1 mL
